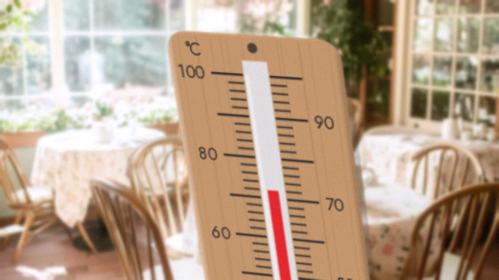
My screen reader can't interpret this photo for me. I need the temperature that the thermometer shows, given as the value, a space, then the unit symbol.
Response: 72 °C
